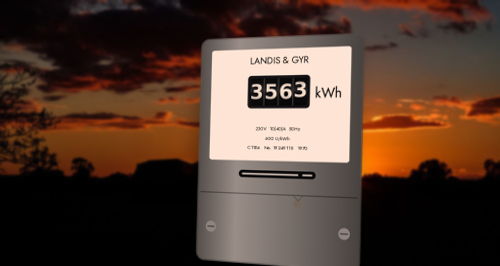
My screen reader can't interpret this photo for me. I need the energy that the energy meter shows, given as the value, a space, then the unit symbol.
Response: 3563 kWh
